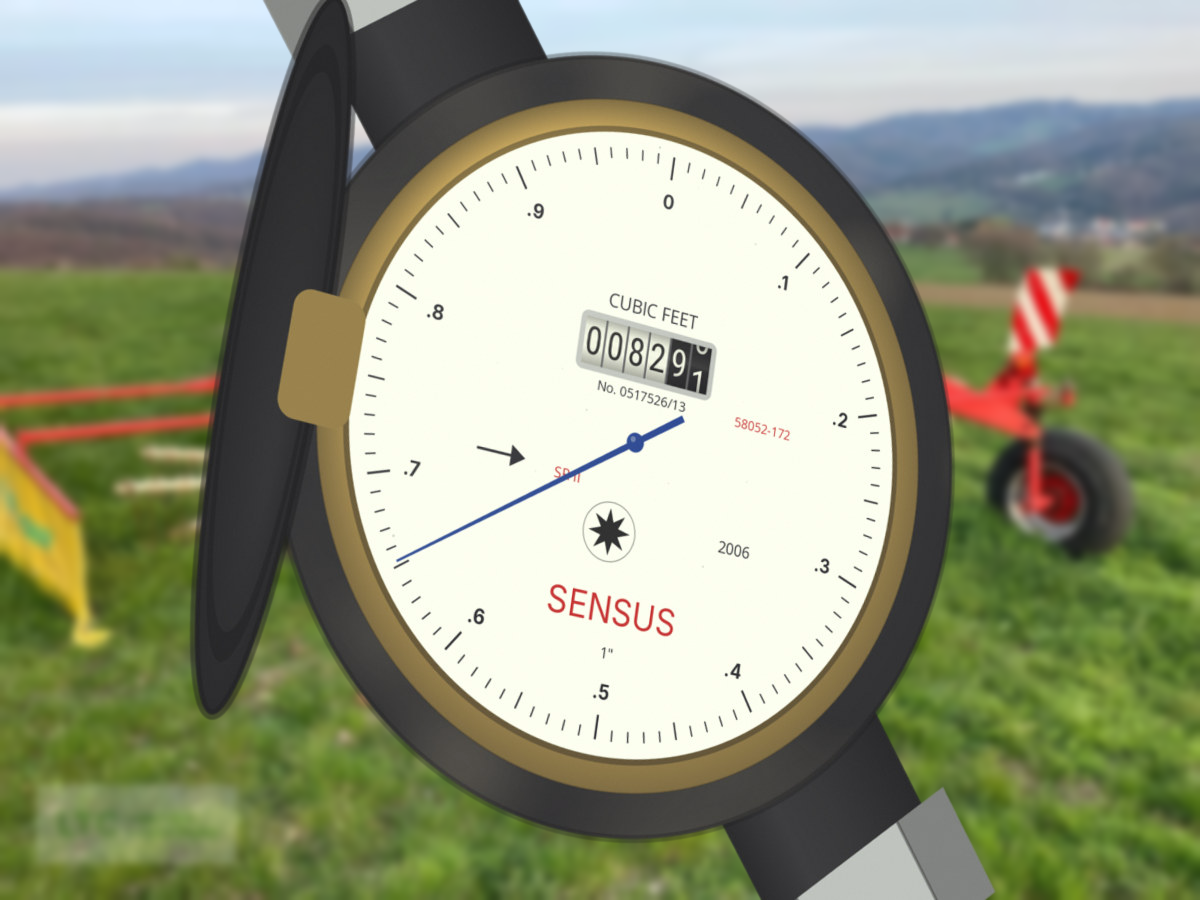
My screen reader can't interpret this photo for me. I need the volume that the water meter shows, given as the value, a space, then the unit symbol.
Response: 8290.65 ft³
